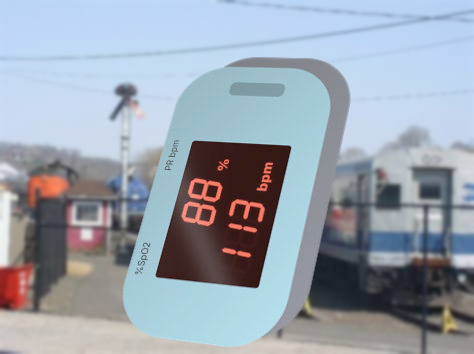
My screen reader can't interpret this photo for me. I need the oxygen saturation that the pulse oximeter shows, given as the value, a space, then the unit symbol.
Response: 88 %
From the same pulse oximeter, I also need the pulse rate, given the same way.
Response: 113 bpm
